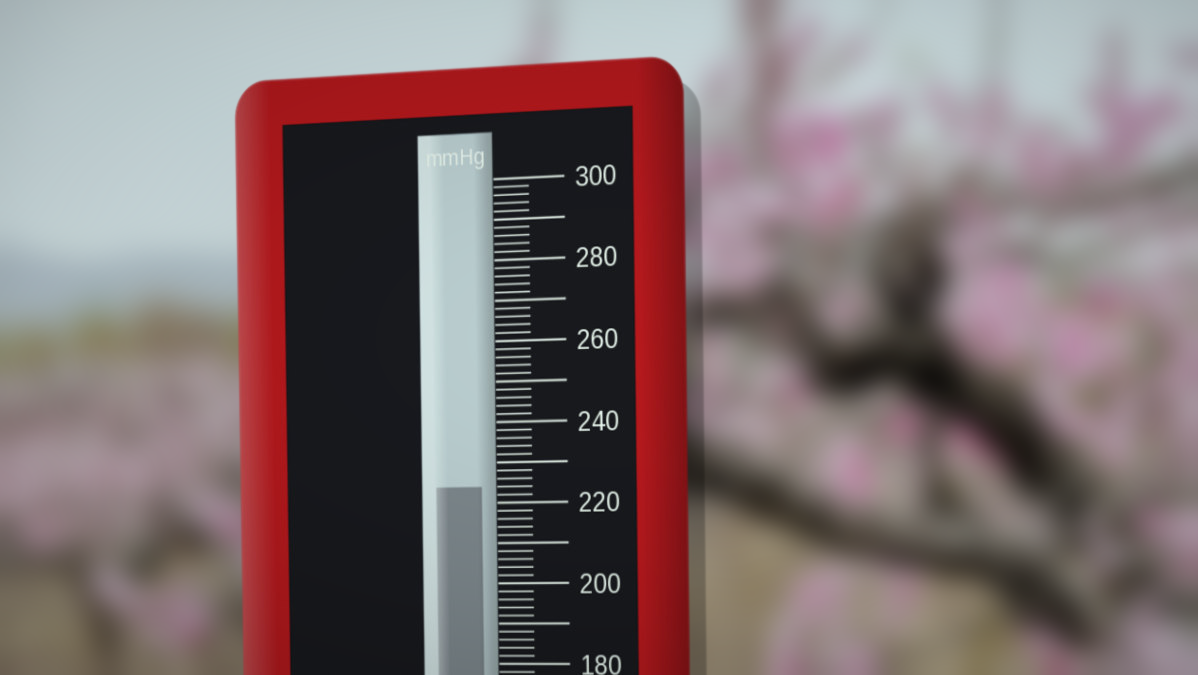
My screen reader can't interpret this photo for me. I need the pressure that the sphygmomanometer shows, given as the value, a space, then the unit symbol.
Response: 224 mmHg
